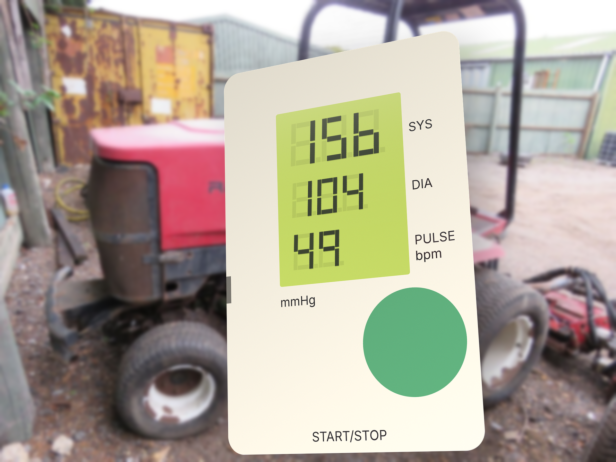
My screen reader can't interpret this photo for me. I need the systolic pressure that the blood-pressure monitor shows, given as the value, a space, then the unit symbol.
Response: 156 mmHg
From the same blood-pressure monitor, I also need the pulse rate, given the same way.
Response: 49 bpm
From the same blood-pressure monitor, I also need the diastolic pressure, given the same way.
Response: 104 mmHg
